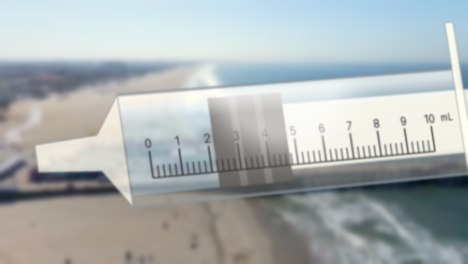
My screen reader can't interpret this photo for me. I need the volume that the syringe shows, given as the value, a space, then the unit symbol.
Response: 2.2 mL
